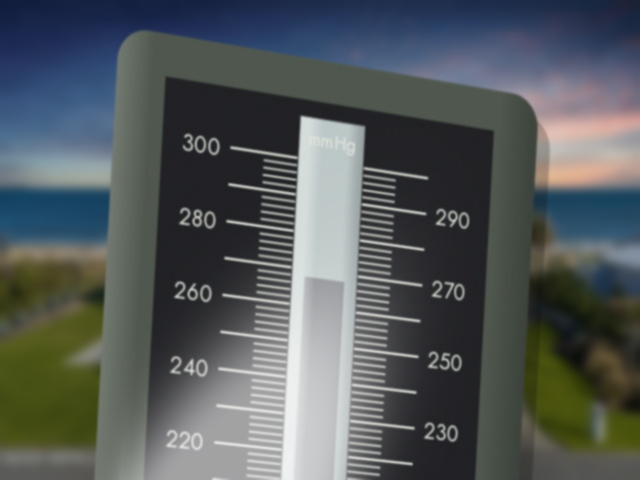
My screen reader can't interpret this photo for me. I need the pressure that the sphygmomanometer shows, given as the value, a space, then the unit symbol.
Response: 268 mmHg
